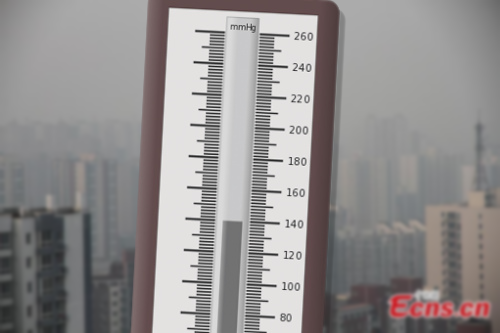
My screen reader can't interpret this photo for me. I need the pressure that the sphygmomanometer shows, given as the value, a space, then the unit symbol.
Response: 140 mmHg
